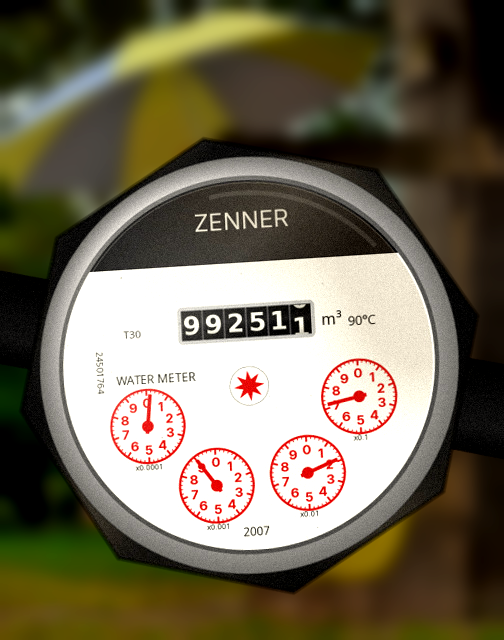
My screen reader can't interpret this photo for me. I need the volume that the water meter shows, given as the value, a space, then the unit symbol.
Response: 992510.7190 m³
